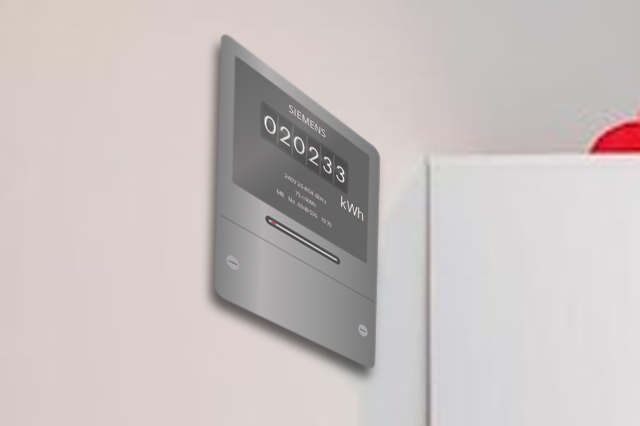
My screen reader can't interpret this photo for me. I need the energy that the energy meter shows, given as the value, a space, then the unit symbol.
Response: 20233 kWh
